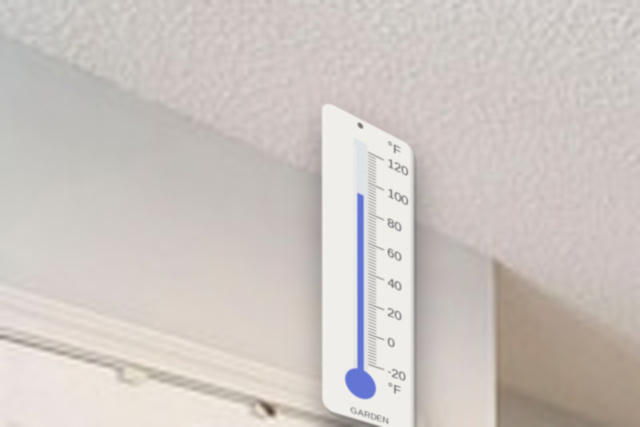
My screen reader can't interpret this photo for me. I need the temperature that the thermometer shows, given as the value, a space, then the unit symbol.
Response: 90 °F
